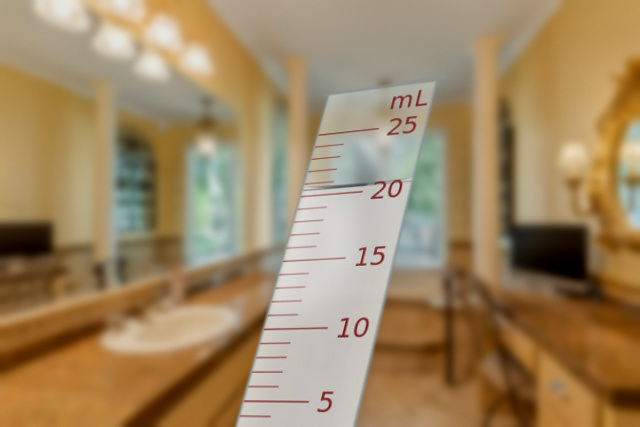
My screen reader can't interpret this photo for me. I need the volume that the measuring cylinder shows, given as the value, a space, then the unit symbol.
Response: 20.5 mL
